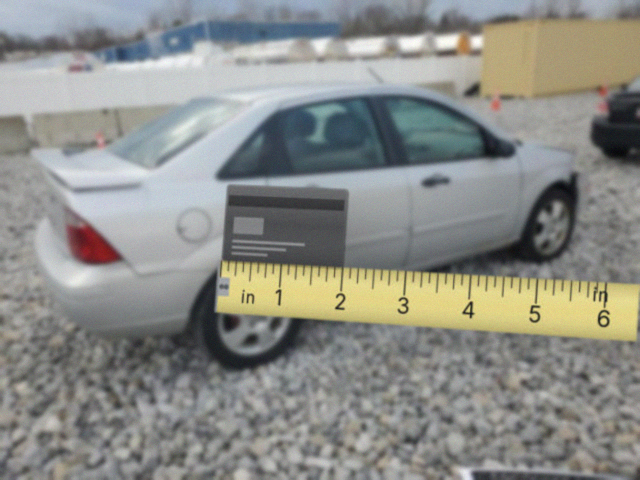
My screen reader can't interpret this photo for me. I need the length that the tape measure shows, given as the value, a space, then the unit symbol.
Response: 2 in
